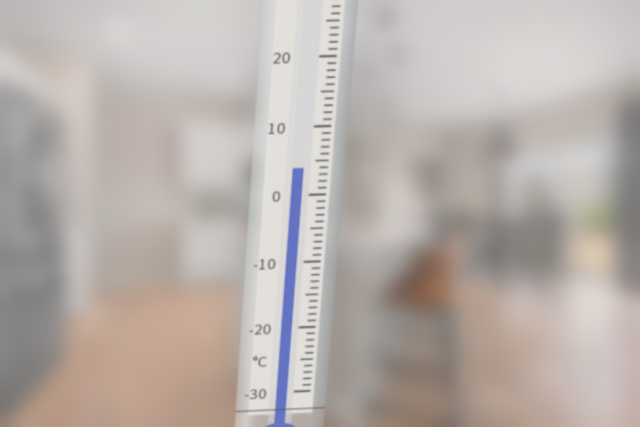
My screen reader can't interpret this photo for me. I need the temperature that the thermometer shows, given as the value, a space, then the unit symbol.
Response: 4 °C
